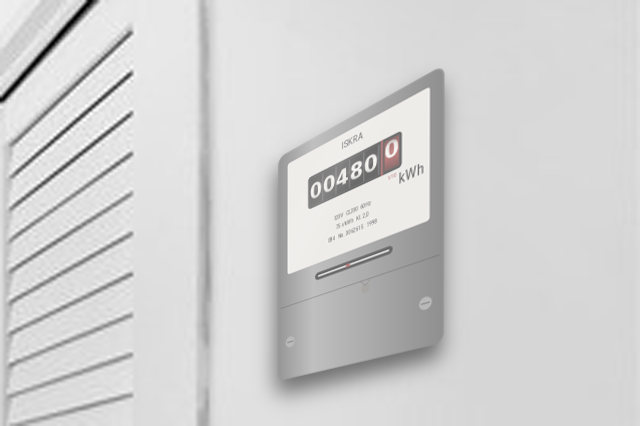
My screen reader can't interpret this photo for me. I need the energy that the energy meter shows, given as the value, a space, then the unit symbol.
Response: 480.0 kWh
